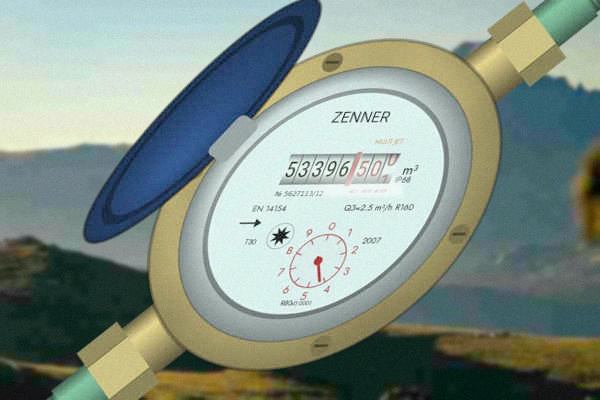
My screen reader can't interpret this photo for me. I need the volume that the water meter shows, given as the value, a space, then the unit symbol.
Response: 53396.5004 m³
